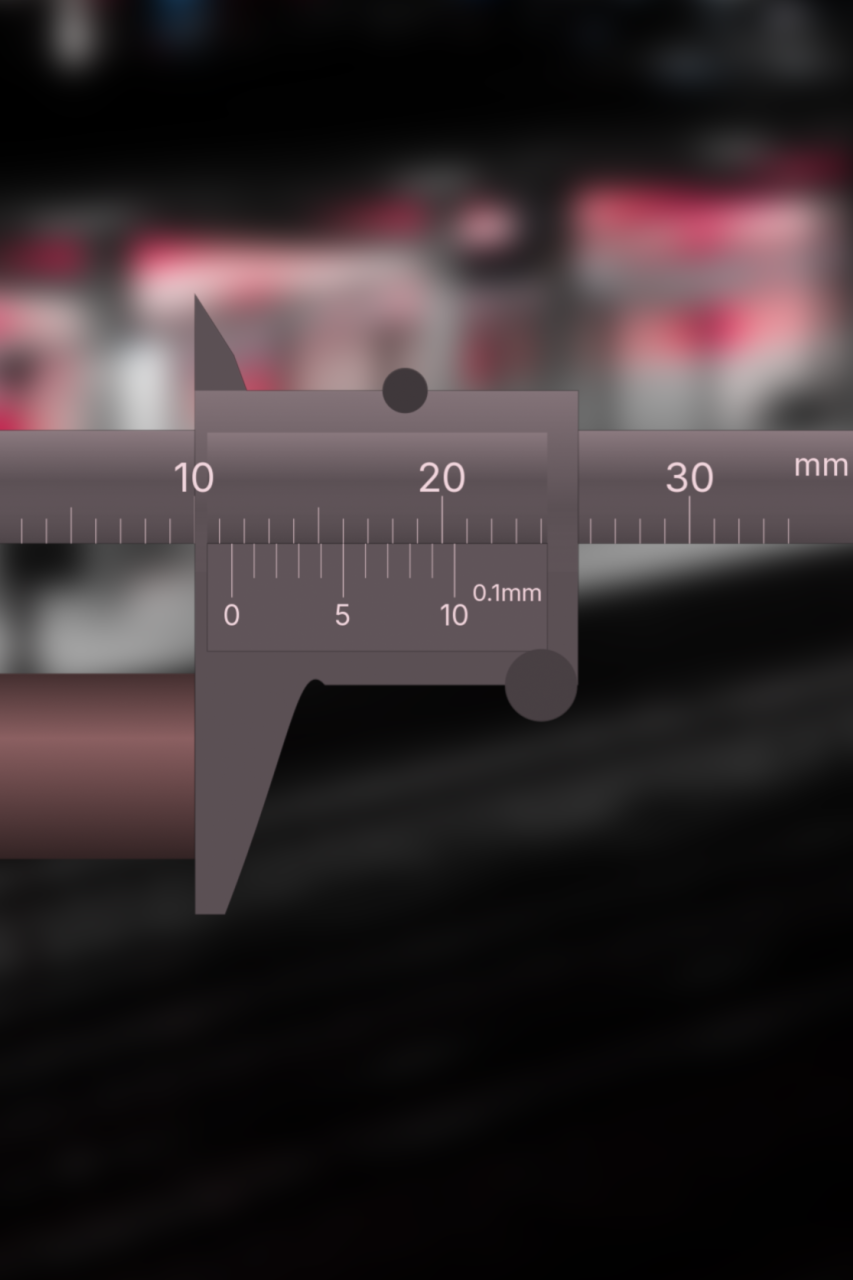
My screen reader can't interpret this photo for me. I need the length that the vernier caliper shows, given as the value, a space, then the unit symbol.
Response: 11.5 mm
